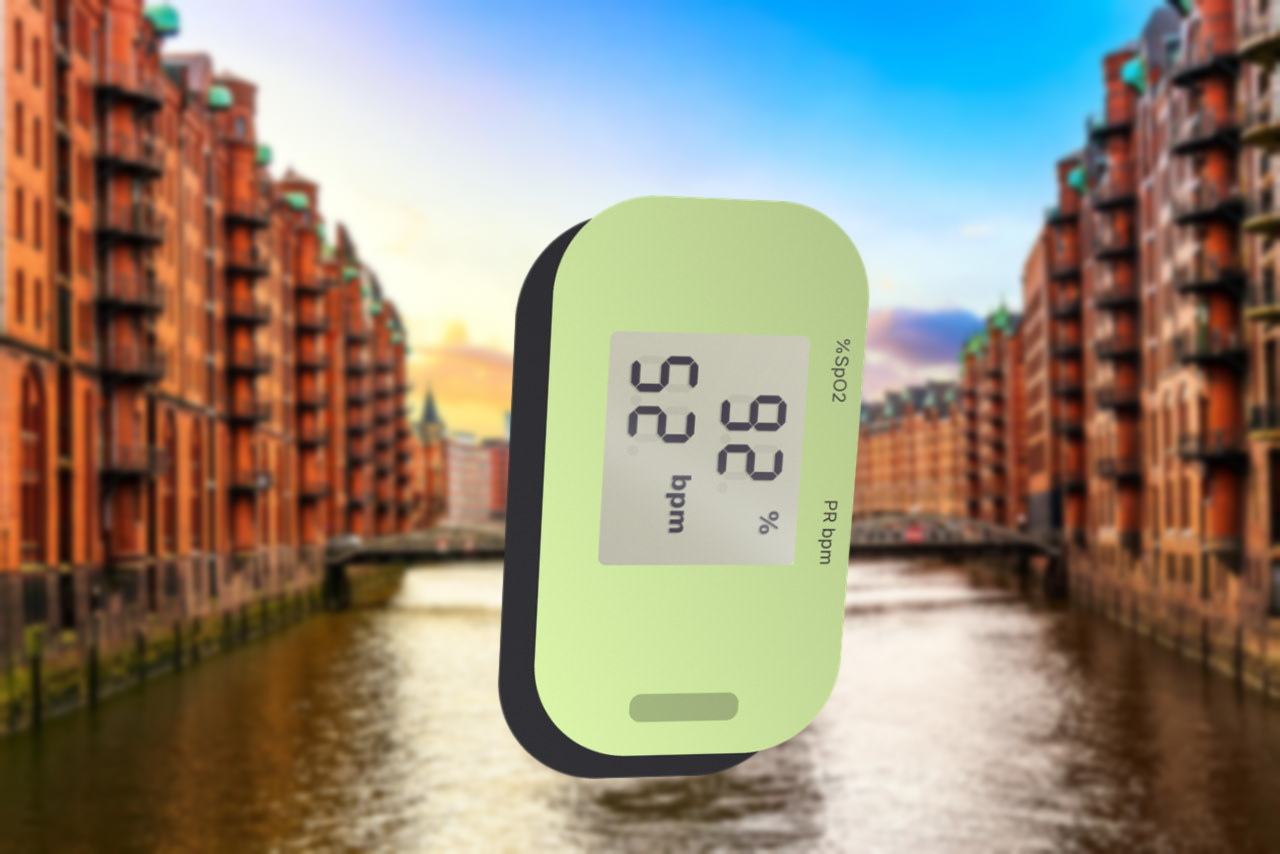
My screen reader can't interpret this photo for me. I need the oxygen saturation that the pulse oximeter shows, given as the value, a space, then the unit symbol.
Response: 92 %
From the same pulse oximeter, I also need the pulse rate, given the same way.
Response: 52 bpm
